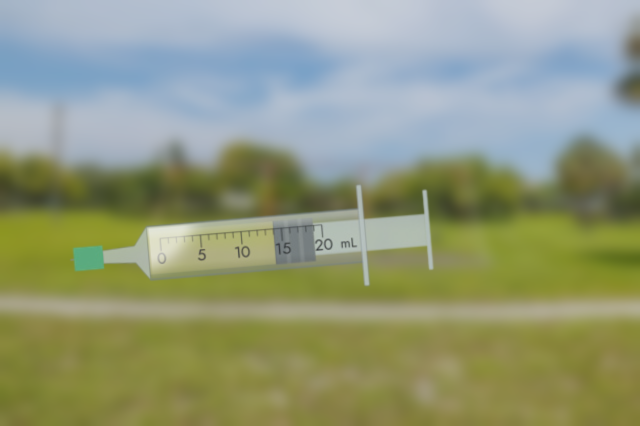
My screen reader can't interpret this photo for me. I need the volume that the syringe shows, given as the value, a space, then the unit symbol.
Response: 14 mL
